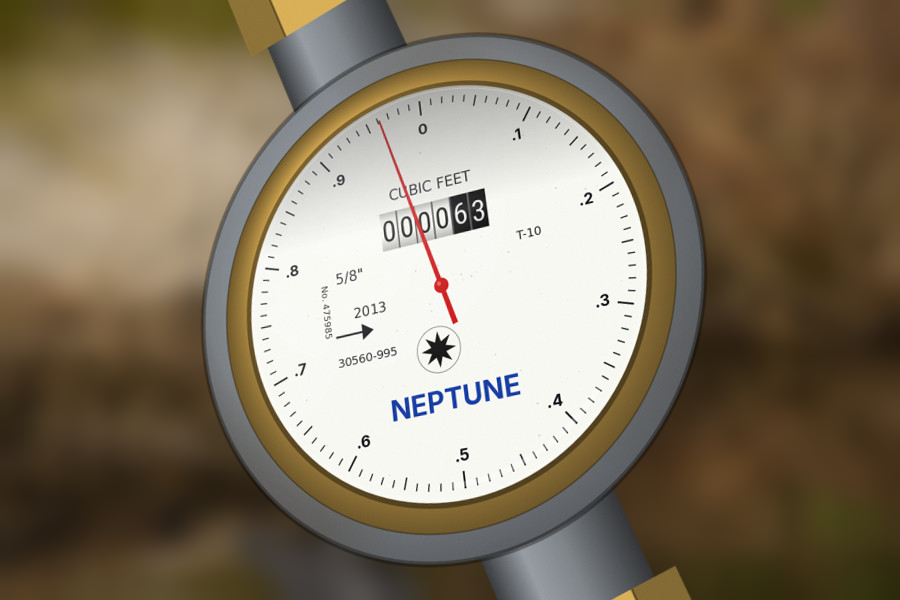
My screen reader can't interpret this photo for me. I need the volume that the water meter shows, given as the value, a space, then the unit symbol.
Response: 62.96 ft³
